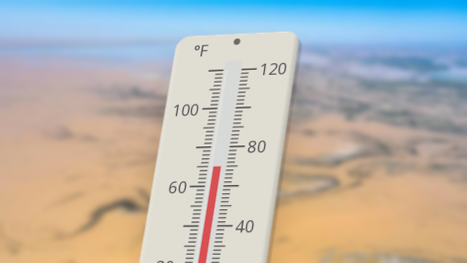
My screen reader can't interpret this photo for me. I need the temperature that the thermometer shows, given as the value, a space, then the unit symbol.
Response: 70 °F
